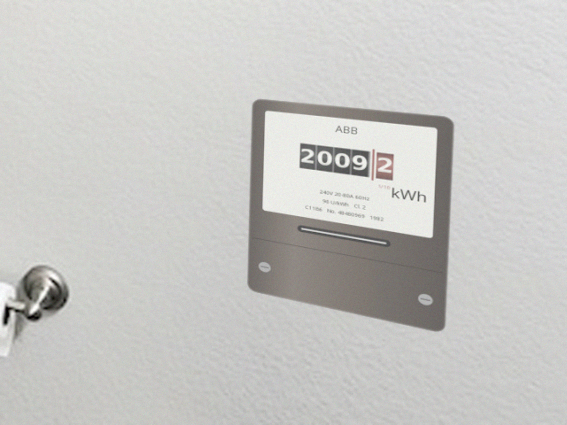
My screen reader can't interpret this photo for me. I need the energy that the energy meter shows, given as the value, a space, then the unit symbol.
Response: 2009.2 kWh
